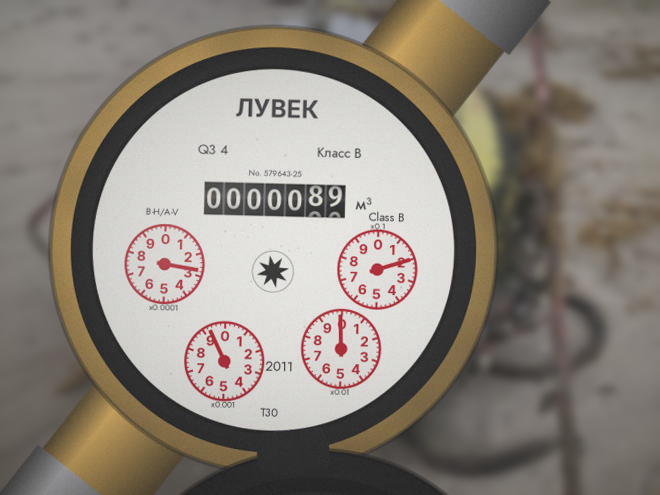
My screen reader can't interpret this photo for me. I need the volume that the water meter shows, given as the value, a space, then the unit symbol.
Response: 89.1992 m³
